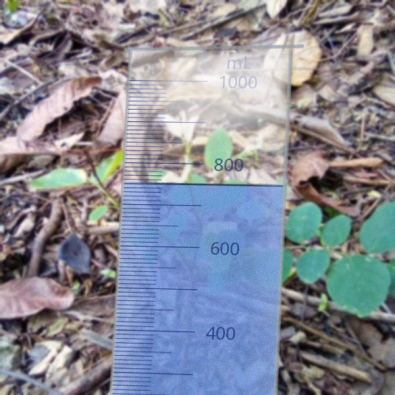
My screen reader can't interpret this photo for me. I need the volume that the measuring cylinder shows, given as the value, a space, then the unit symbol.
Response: 750 mL
